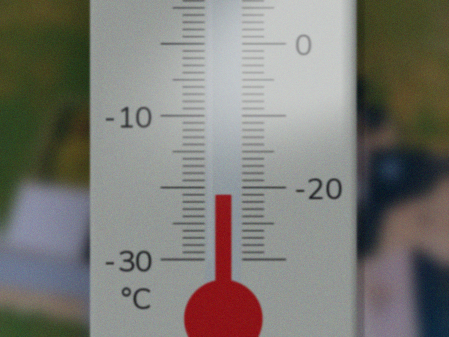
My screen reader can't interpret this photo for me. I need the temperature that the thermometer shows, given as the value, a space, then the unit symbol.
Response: -21 °C
